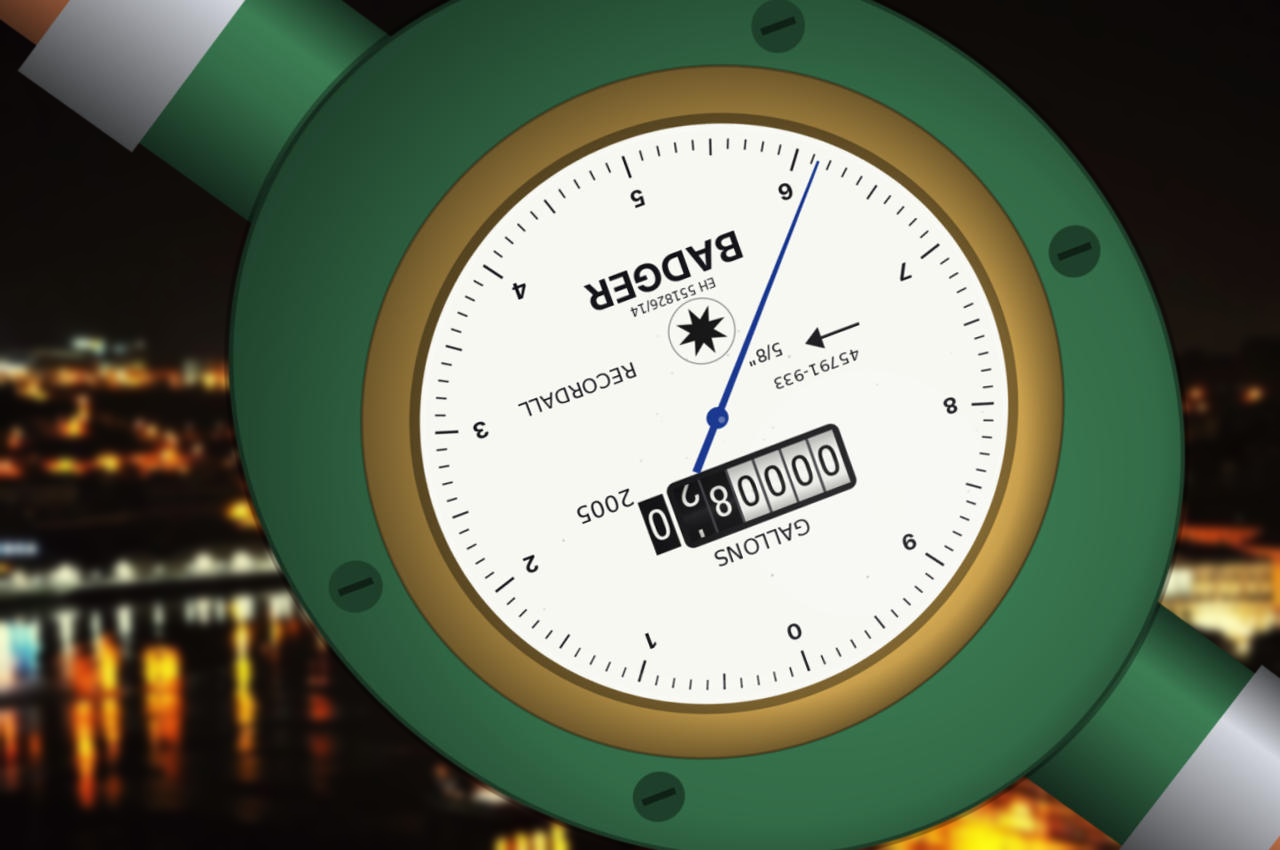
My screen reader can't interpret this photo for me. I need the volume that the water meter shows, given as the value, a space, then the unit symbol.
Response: 816.1 gal
